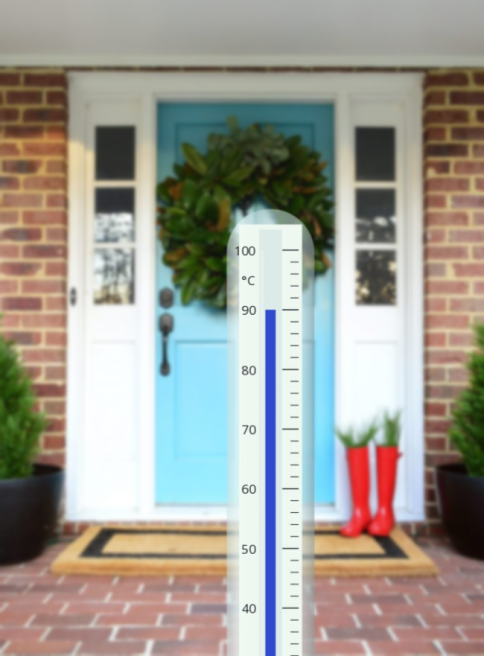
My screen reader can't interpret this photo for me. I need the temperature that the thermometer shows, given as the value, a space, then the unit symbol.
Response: 90 °C
